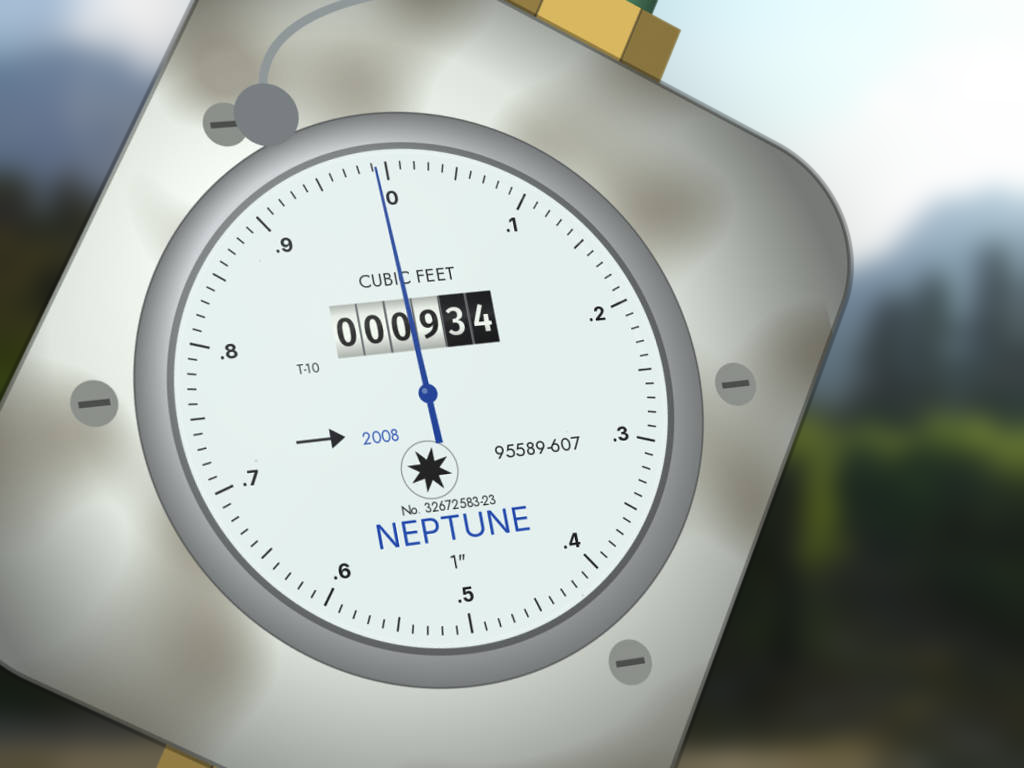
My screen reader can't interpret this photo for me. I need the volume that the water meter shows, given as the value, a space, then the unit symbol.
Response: 933.99 ft³
